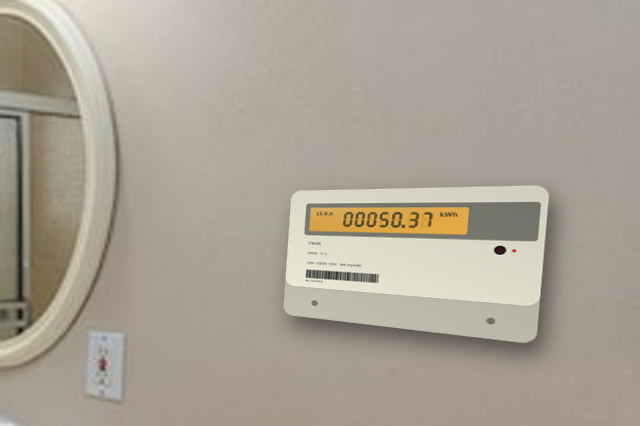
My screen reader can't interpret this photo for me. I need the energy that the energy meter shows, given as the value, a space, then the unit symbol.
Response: 50.37 kWh
